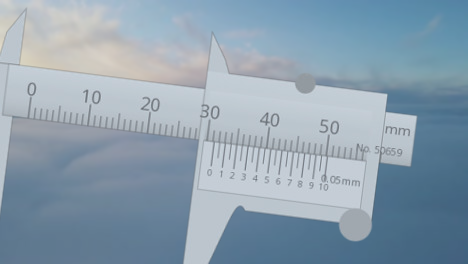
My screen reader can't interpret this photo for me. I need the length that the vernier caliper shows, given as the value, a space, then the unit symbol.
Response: 31.2 mm
